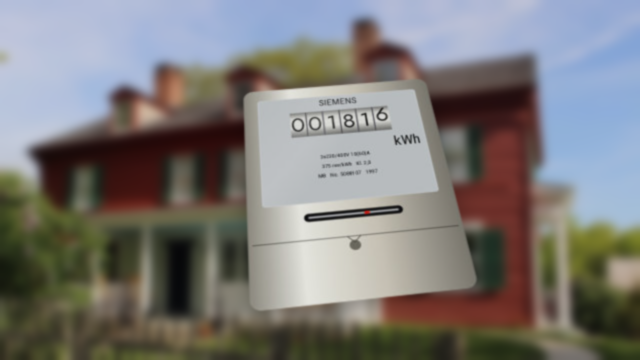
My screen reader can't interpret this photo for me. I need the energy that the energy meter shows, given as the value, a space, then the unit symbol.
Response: 1816 kWh
